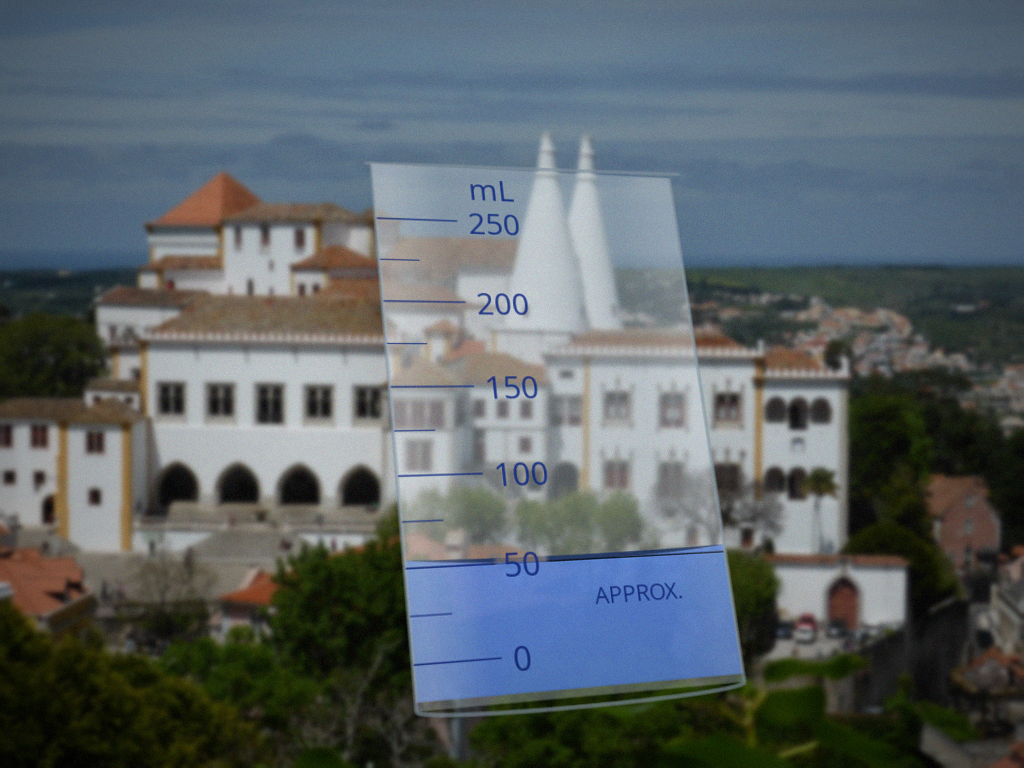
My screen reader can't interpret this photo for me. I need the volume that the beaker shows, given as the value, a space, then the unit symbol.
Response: 50 mL
